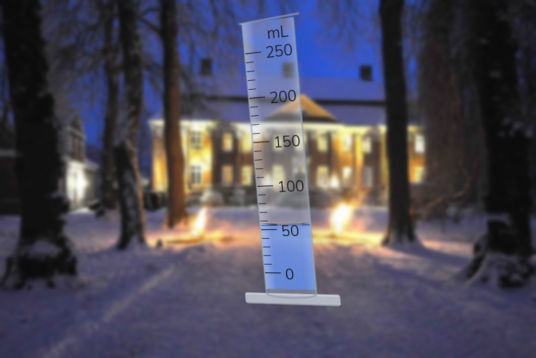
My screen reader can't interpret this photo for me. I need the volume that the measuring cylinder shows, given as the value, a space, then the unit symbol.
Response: 55 mL
